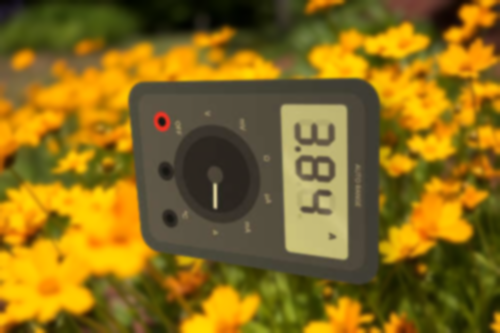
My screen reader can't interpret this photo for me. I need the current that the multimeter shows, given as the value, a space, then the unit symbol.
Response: 3.84 A
